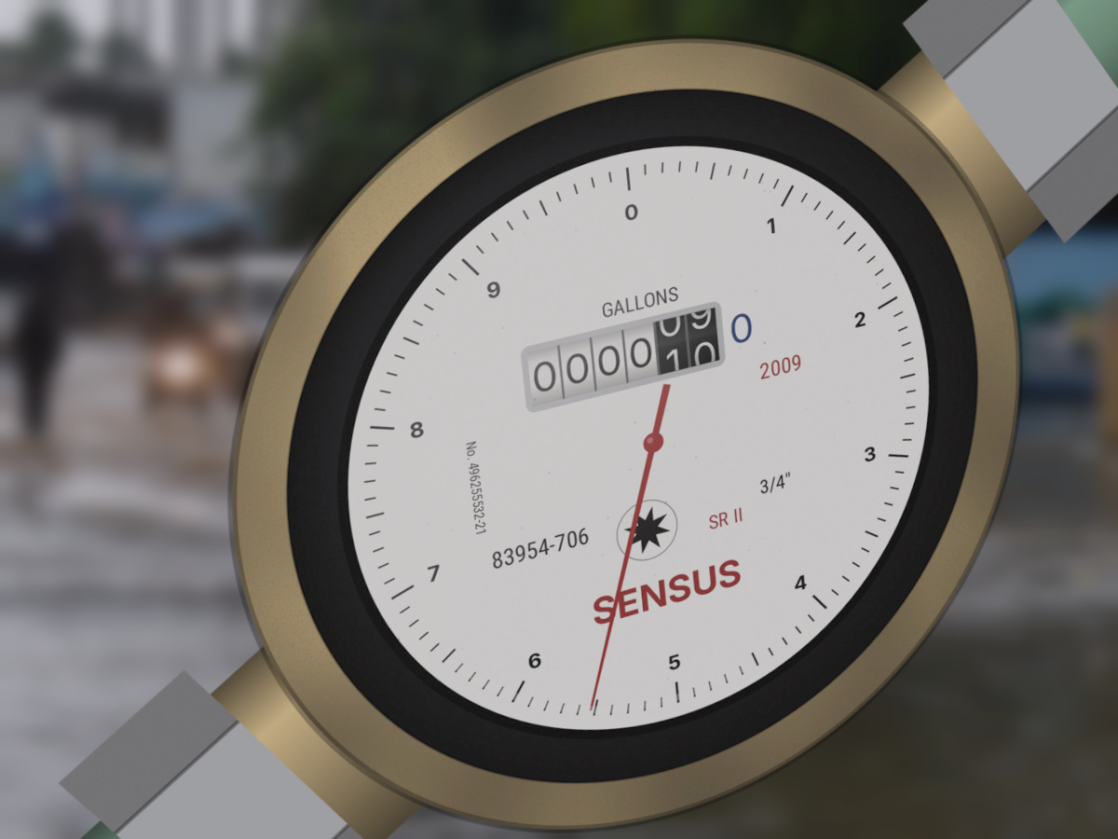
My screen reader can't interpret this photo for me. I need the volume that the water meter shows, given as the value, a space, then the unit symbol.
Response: 95.5 gal
